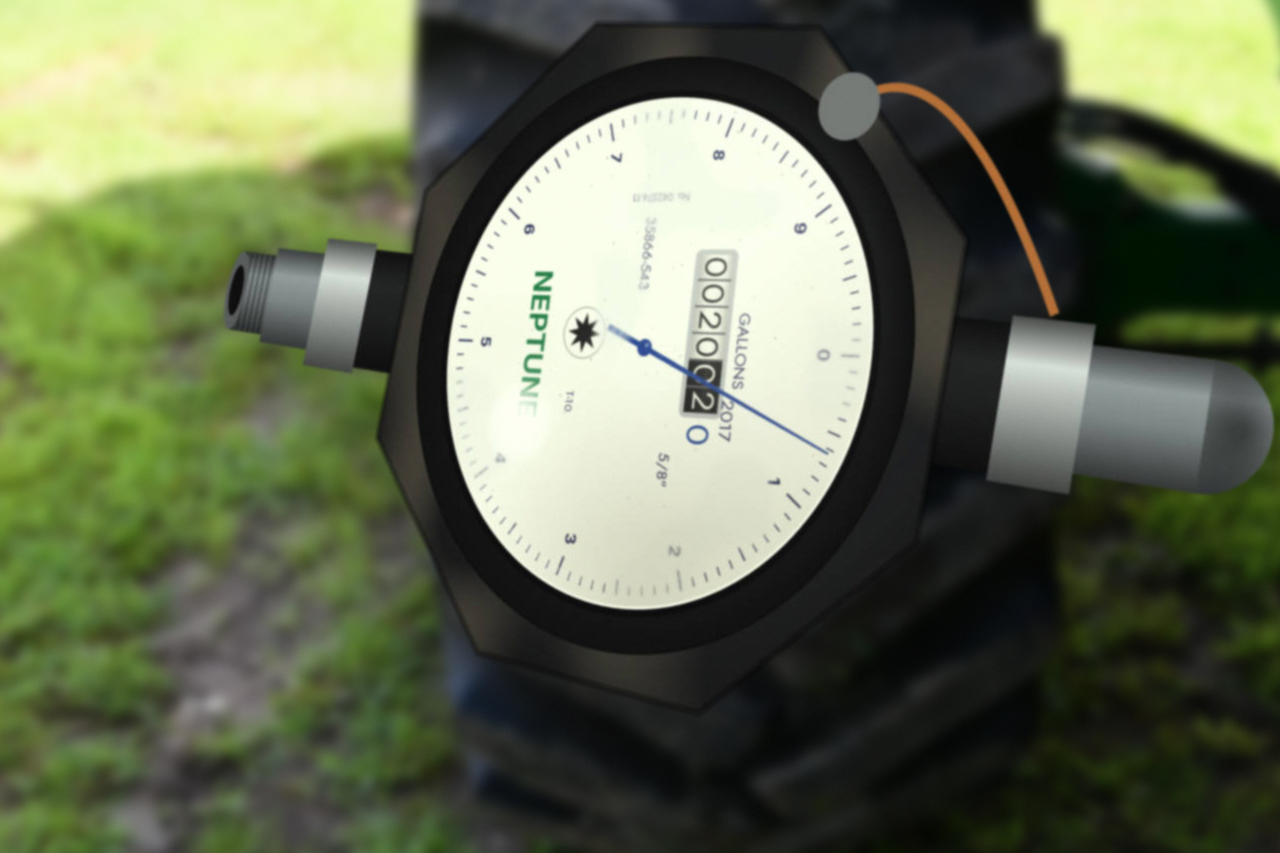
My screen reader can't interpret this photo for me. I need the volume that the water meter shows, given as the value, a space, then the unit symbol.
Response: 20020.6 gal
